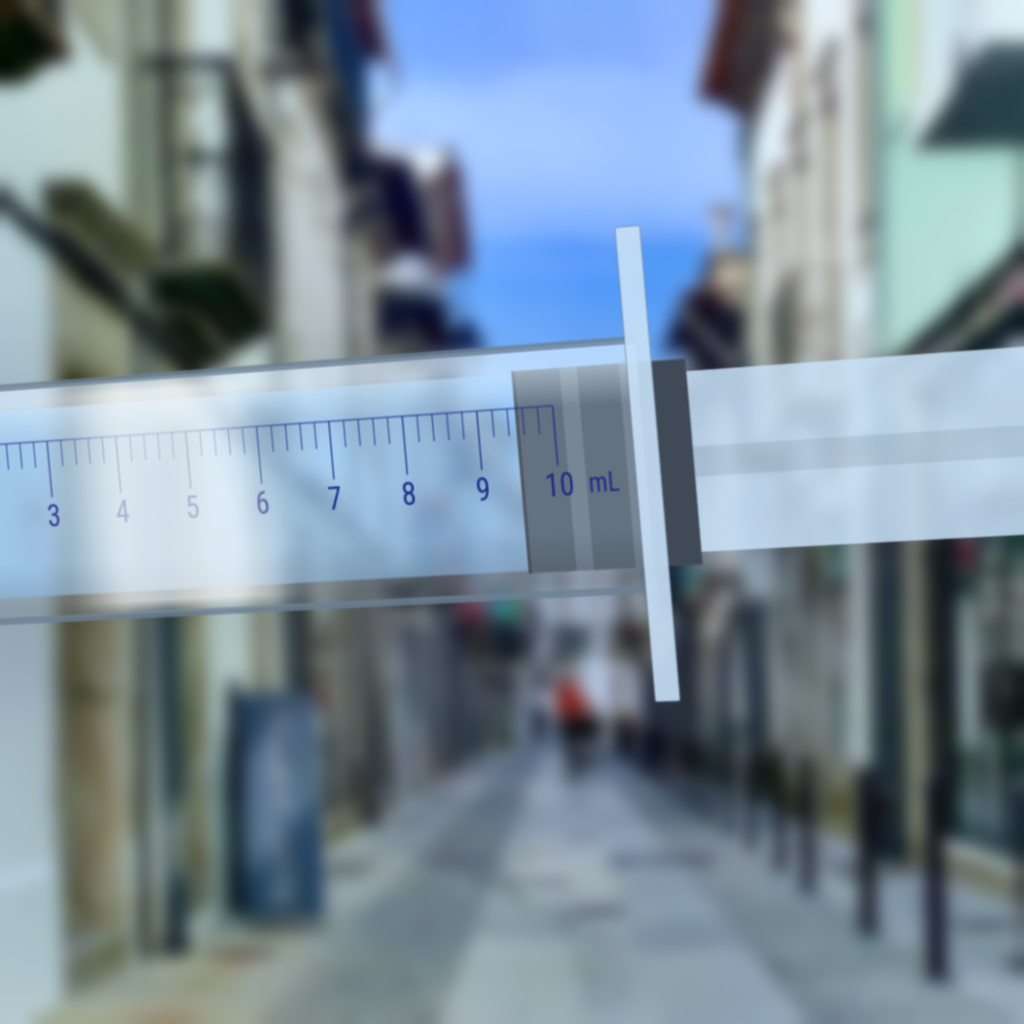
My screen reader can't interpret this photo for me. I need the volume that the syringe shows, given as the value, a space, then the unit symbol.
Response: 9.5 mL
